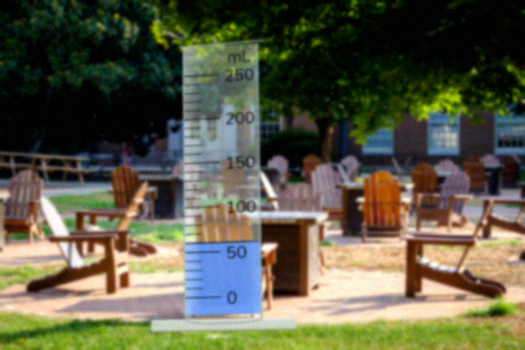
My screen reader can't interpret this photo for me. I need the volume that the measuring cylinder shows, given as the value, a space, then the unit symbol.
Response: 60 mL
